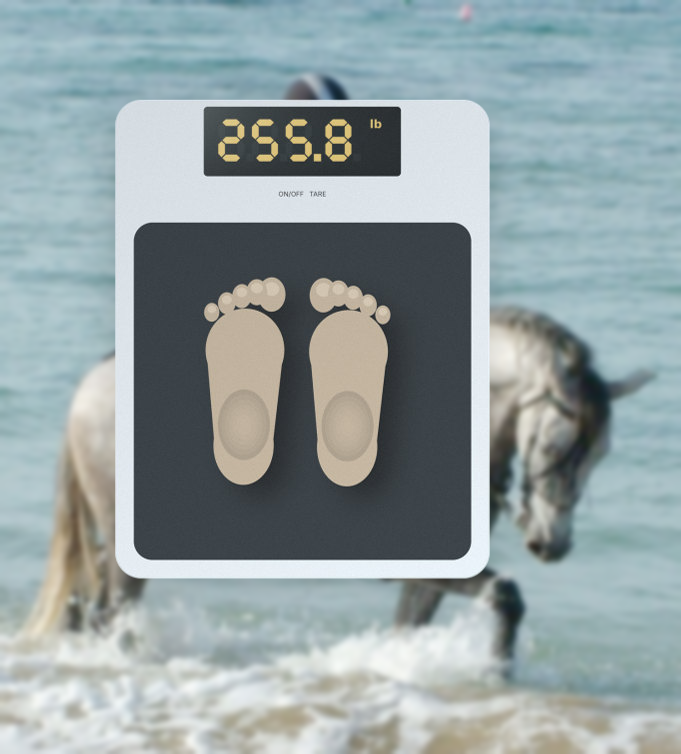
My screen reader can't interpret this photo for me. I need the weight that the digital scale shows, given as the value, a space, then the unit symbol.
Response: 255.8 lb
